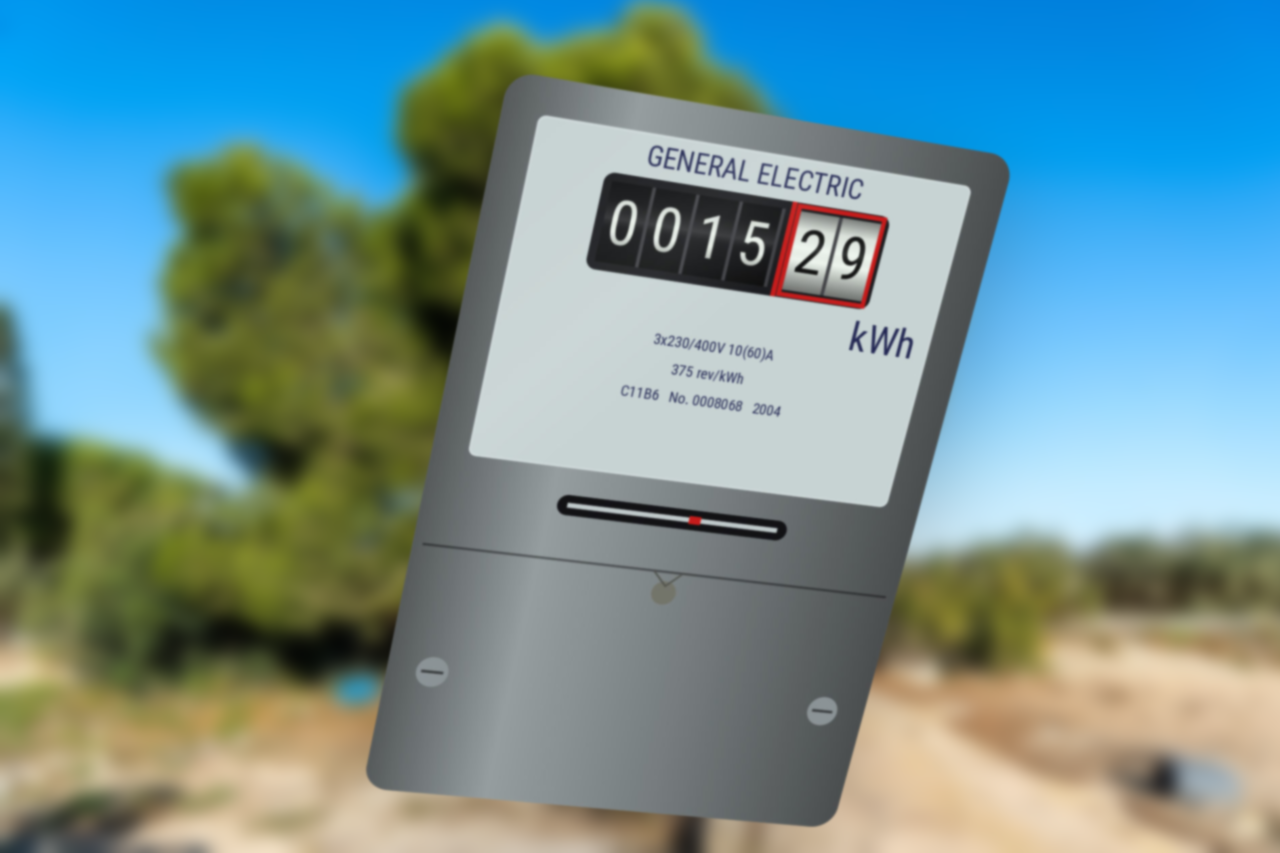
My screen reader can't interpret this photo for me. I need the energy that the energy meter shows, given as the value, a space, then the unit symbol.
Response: 15.29 kWh
